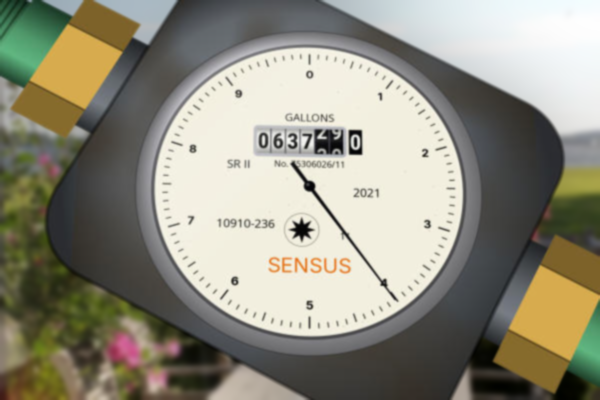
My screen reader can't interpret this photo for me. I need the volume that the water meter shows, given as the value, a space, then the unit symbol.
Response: 637294.0 gal
